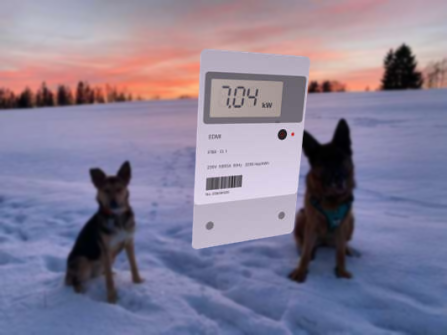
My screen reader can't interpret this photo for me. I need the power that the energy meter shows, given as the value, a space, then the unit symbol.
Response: 7.04 kW
